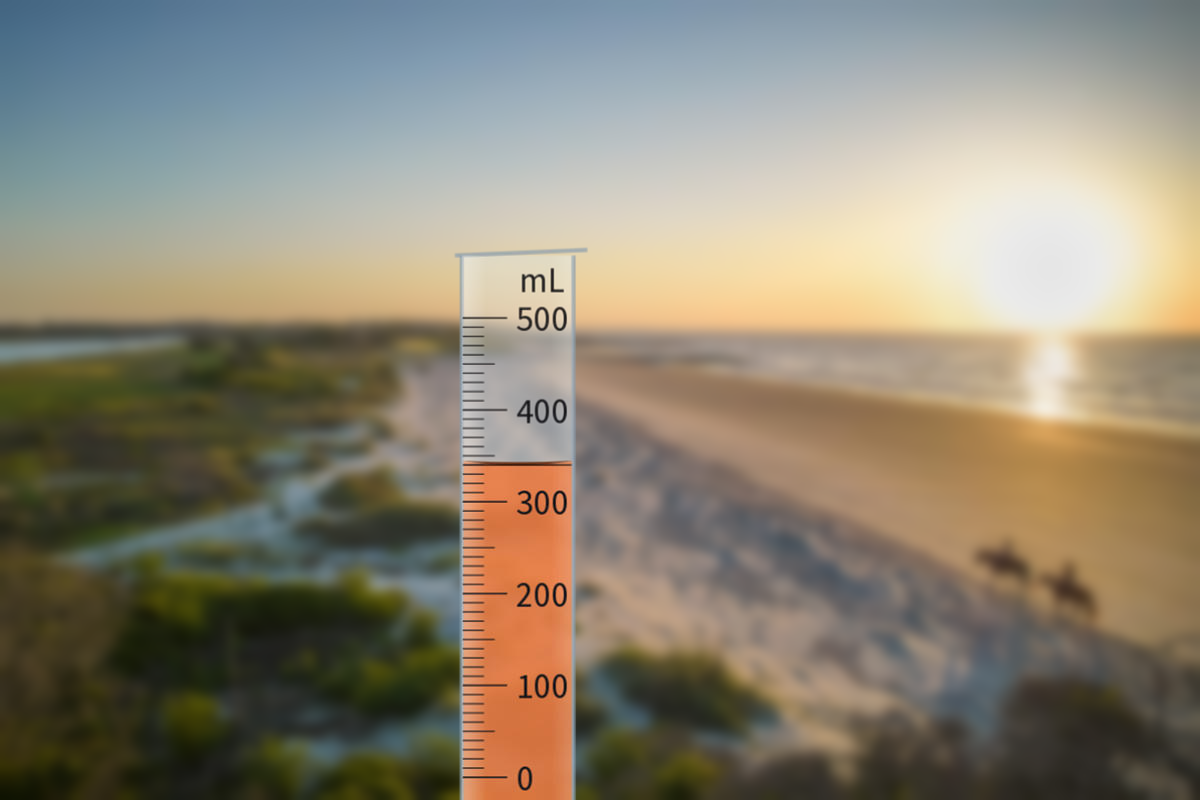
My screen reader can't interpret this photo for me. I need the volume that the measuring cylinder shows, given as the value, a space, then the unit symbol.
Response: 340 mL
